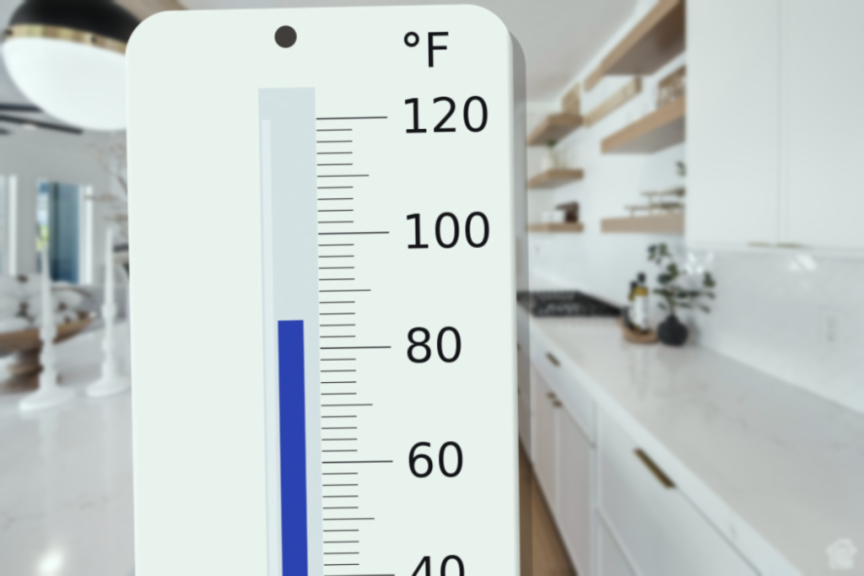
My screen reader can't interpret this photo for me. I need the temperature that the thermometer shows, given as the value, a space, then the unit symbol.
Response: 85 °F
